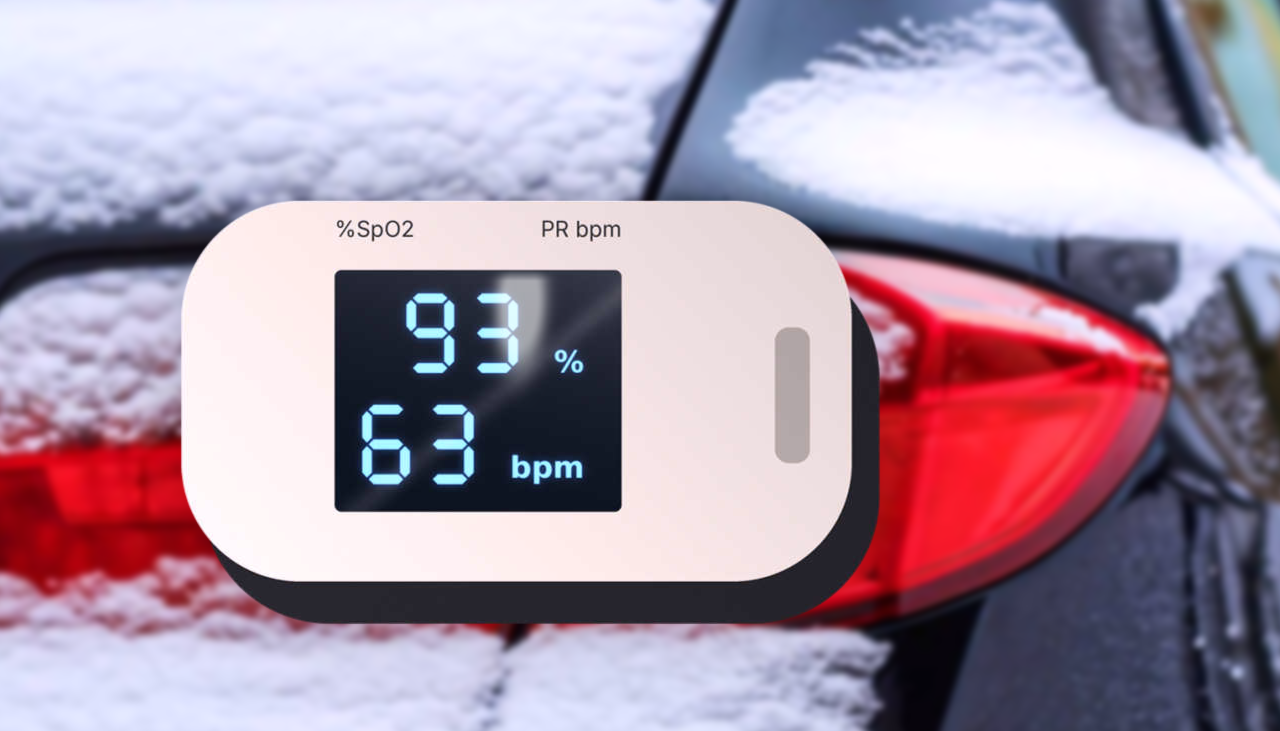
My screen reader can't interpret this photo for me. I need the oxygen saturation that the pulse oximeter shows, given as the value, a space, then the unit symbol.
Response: 93 %
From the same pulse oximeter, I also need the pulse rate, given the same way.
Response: 63 bpm
